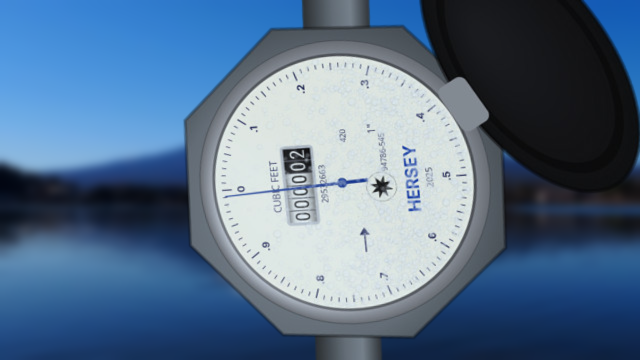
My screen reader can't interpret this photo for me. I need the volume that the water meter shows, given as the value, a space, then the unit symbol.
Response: 1.99 ft³
